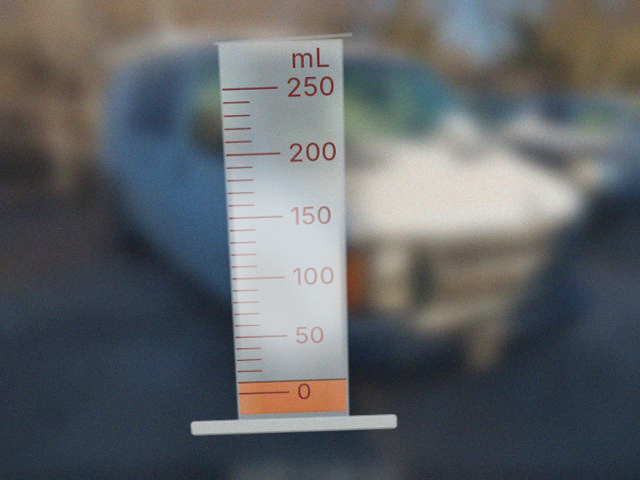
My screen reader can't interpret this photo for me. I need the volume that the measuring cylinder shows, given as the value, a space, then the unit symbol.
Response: 10 mL
